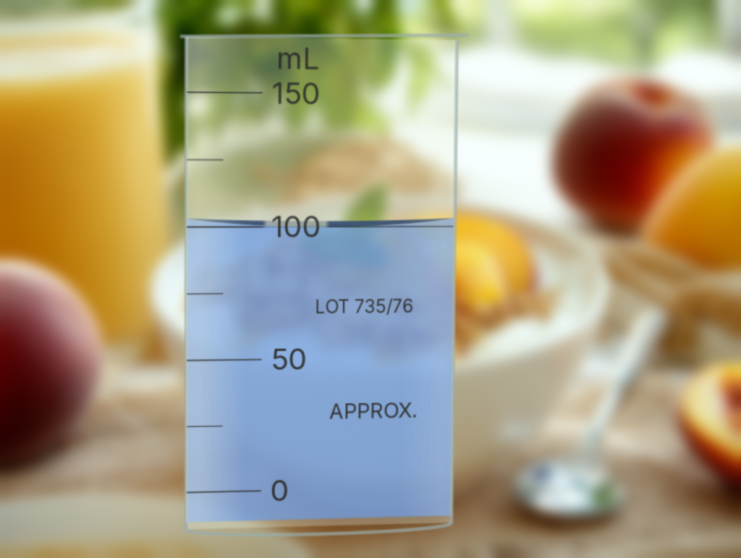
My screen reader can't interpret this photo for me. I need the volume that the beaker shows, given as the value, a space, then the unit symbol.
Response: 100 mL
